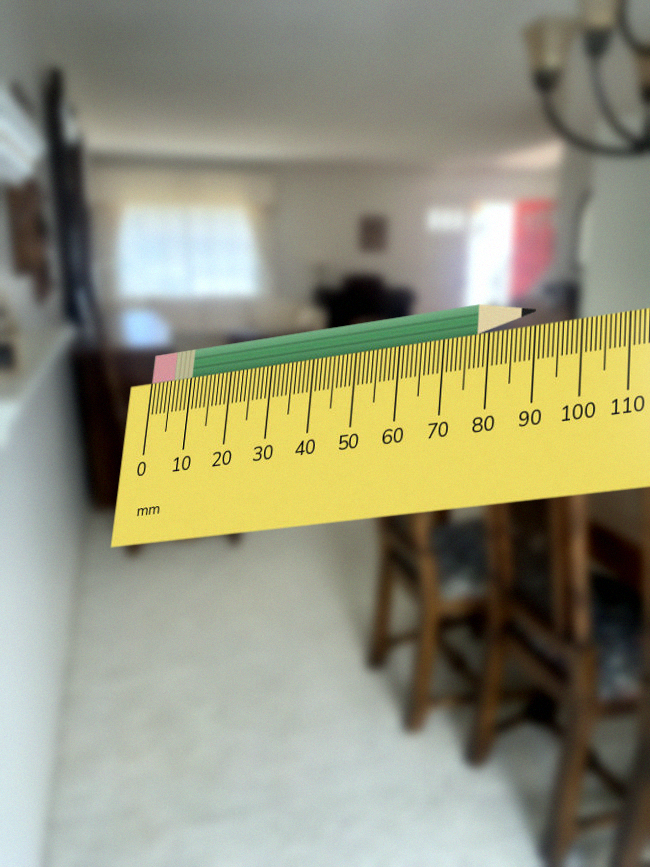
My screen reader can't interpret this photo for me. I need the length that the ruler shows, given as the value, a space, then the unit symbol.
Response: 90 mm
